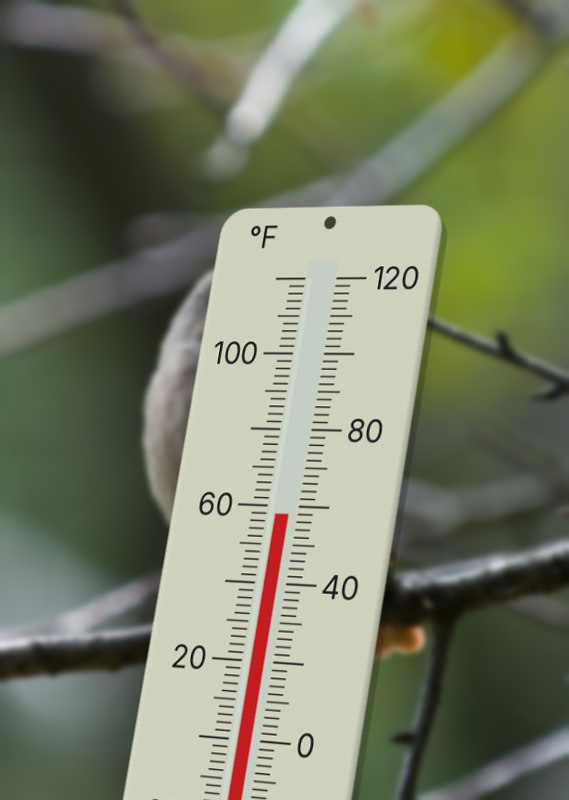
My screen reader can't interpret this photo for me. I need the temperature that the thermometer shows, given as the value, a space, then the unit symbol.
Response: 58 °F
